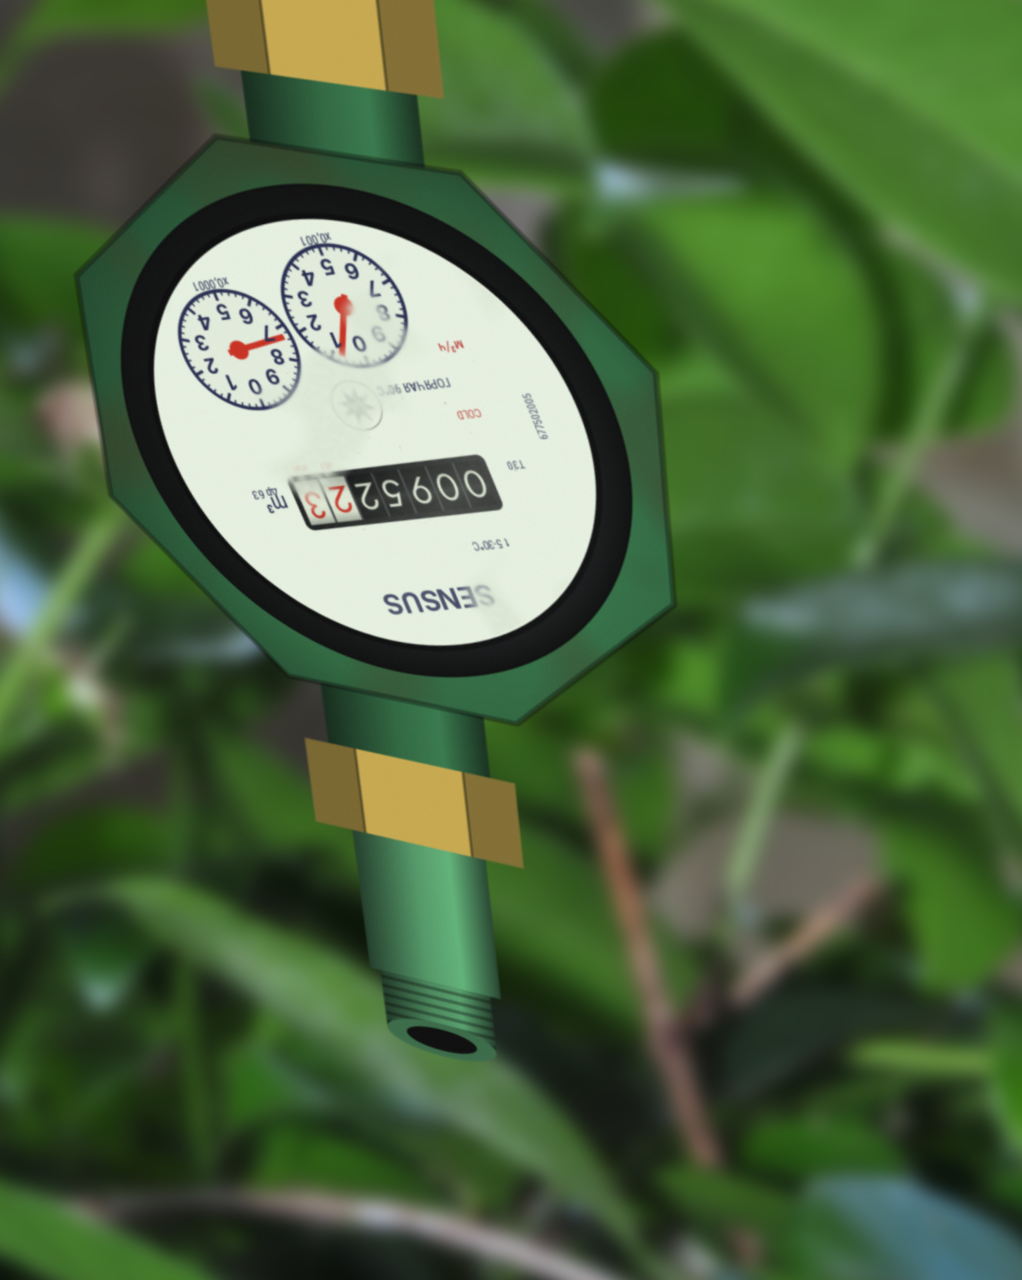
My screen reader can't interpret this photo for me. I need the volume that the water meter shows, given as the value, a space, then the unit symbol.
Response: 952.2307 m³
